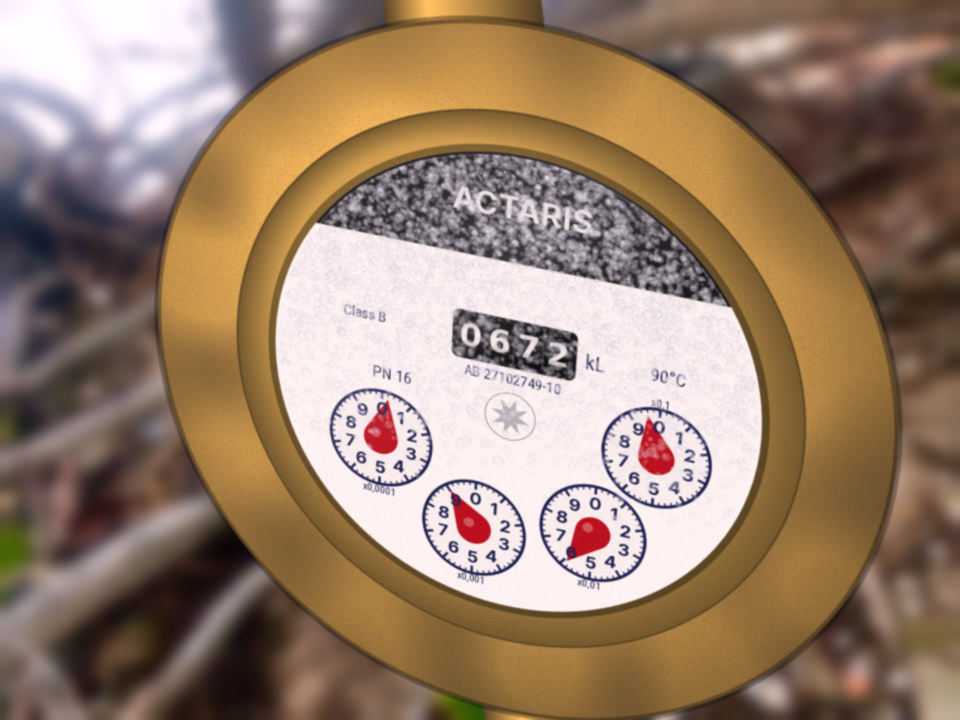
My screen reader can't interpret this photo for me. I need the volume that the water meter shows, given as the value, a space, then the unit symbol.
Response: 671.9590 kL
